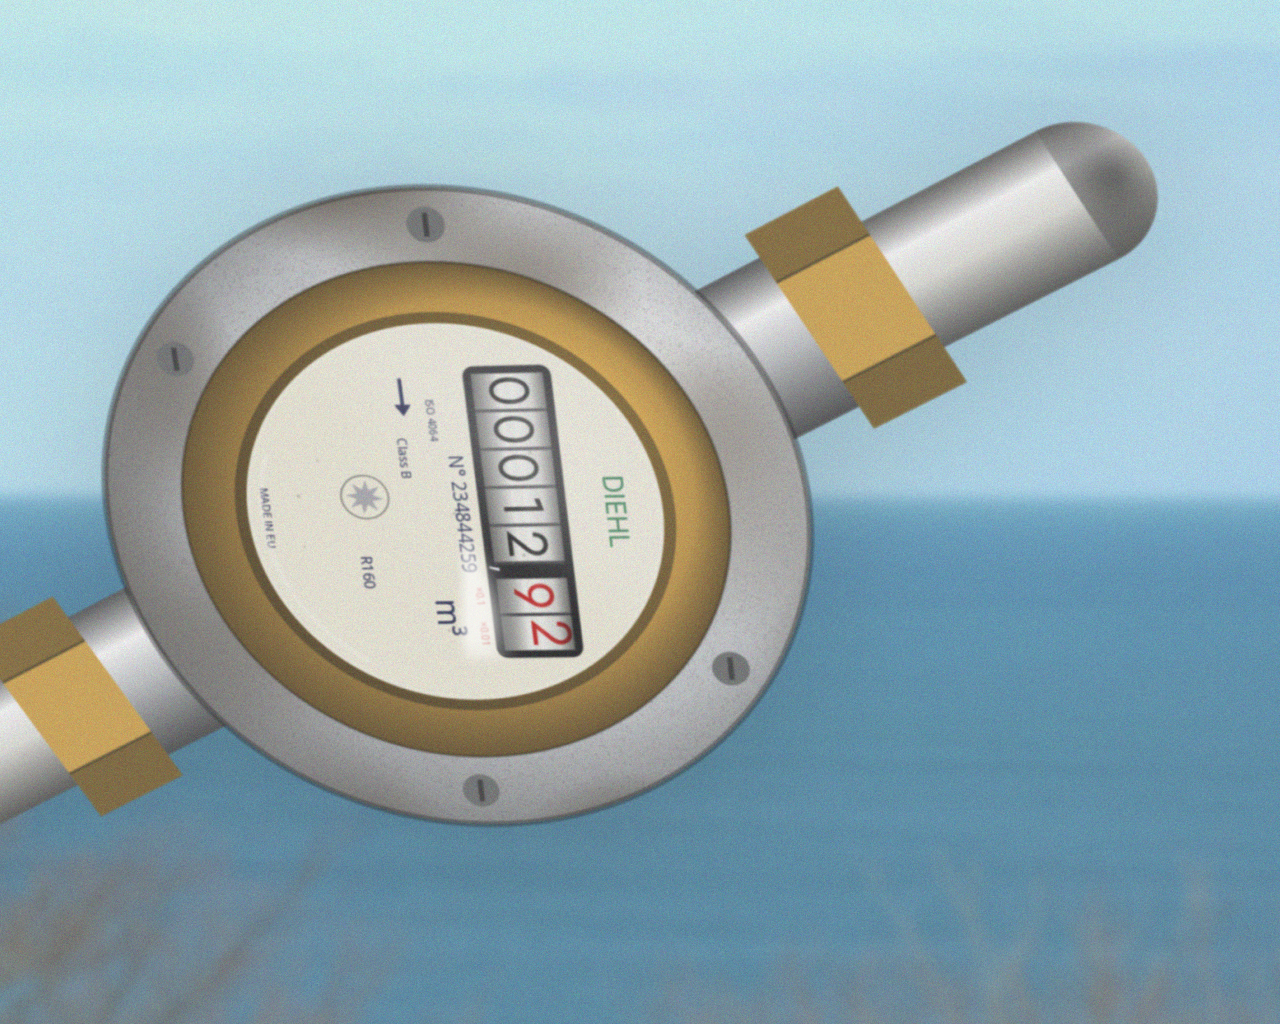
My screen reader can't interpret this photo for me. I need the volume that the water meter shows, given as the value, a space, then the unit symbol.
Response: 12.92 m³
